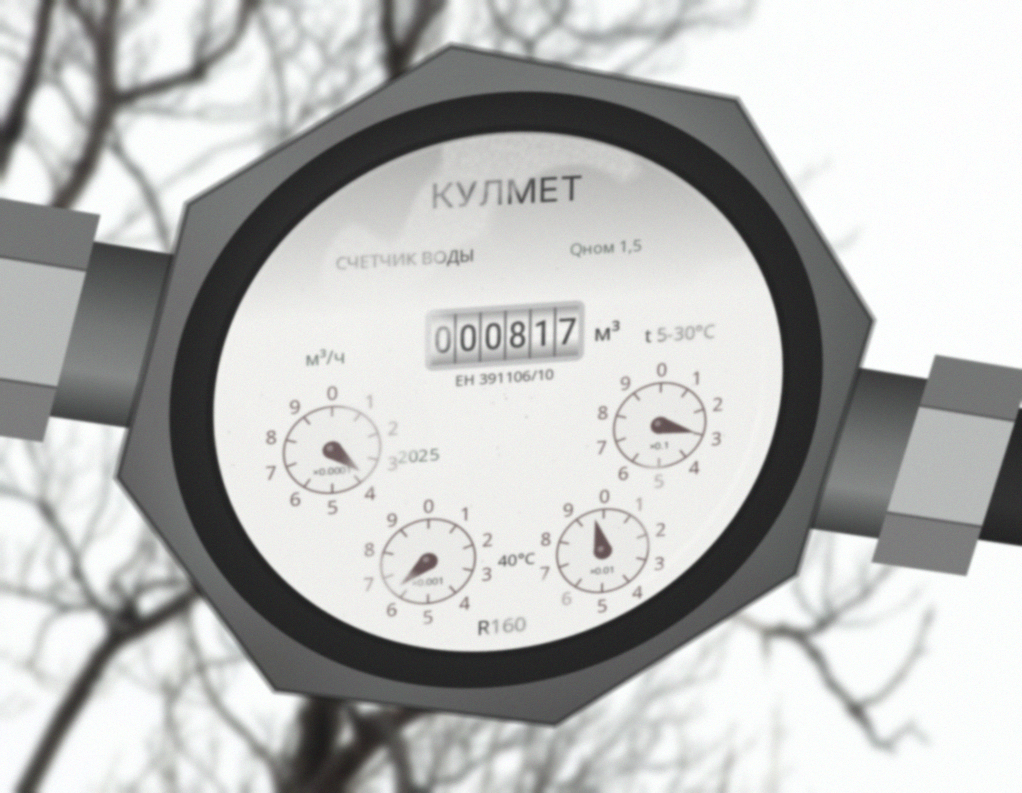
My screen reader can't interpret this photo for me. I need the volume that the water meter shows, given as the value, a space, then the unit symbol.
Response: 817.2963 m³
